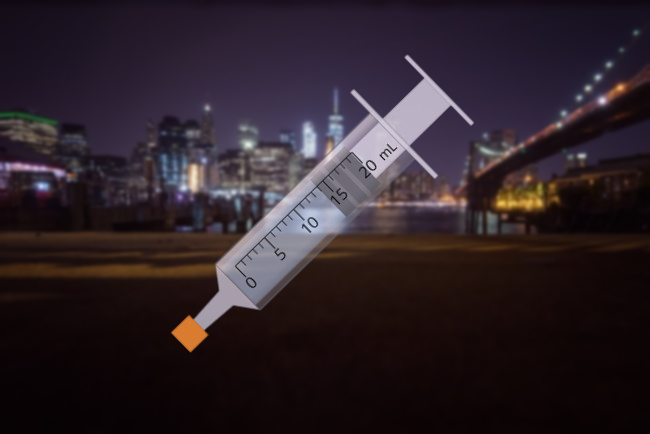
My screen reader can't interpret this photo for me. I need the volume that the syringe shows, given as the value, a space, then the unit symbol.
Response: 14 mL
